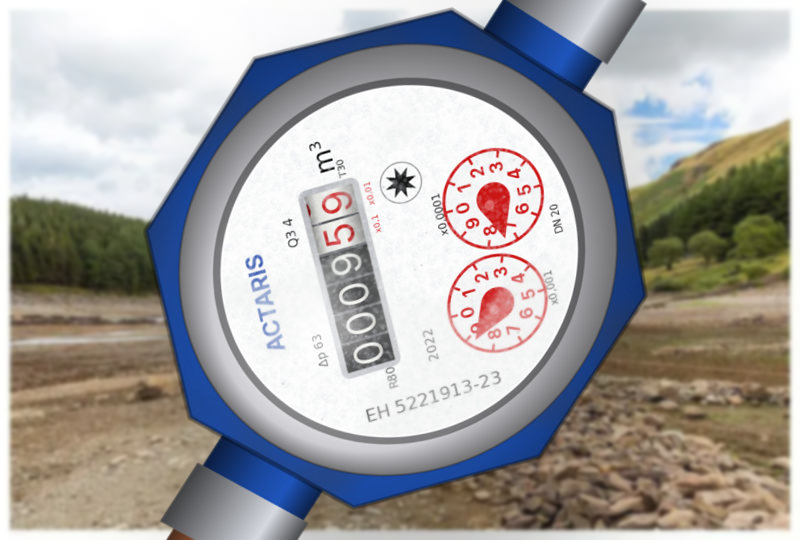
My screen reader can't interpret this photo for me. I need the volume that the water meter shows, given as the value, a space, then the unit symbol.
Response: 9.5887 m³
